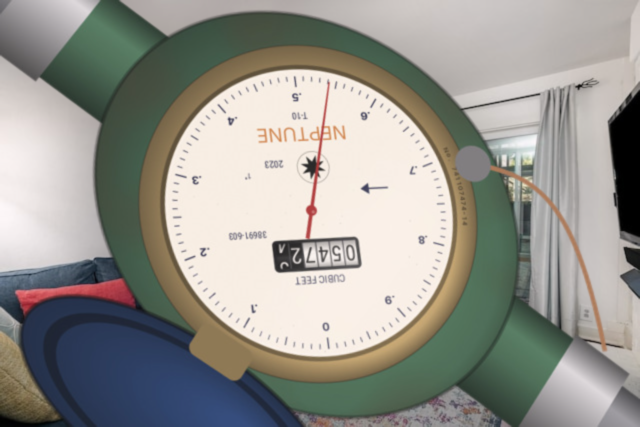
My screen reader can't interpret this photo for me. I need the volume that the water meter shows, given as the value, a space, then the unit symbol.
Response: 54723.54 ft³
